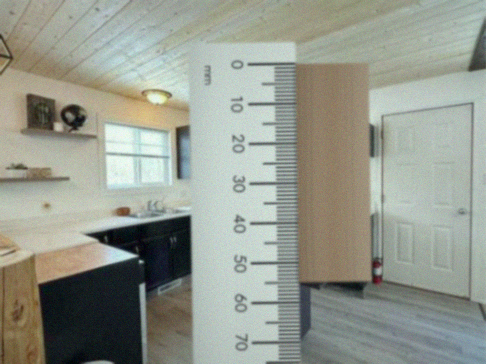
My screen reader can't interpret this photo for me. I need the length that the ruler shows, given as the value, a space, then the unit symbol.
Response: 55 mm
